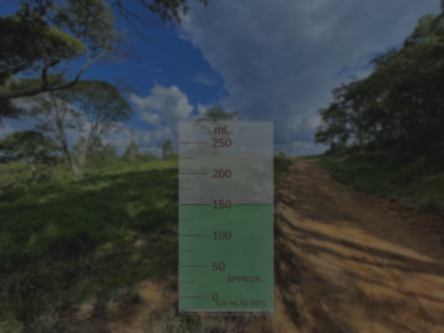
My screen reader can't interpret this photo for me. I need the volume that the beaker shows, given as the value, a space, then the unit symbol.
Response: 150 mL
